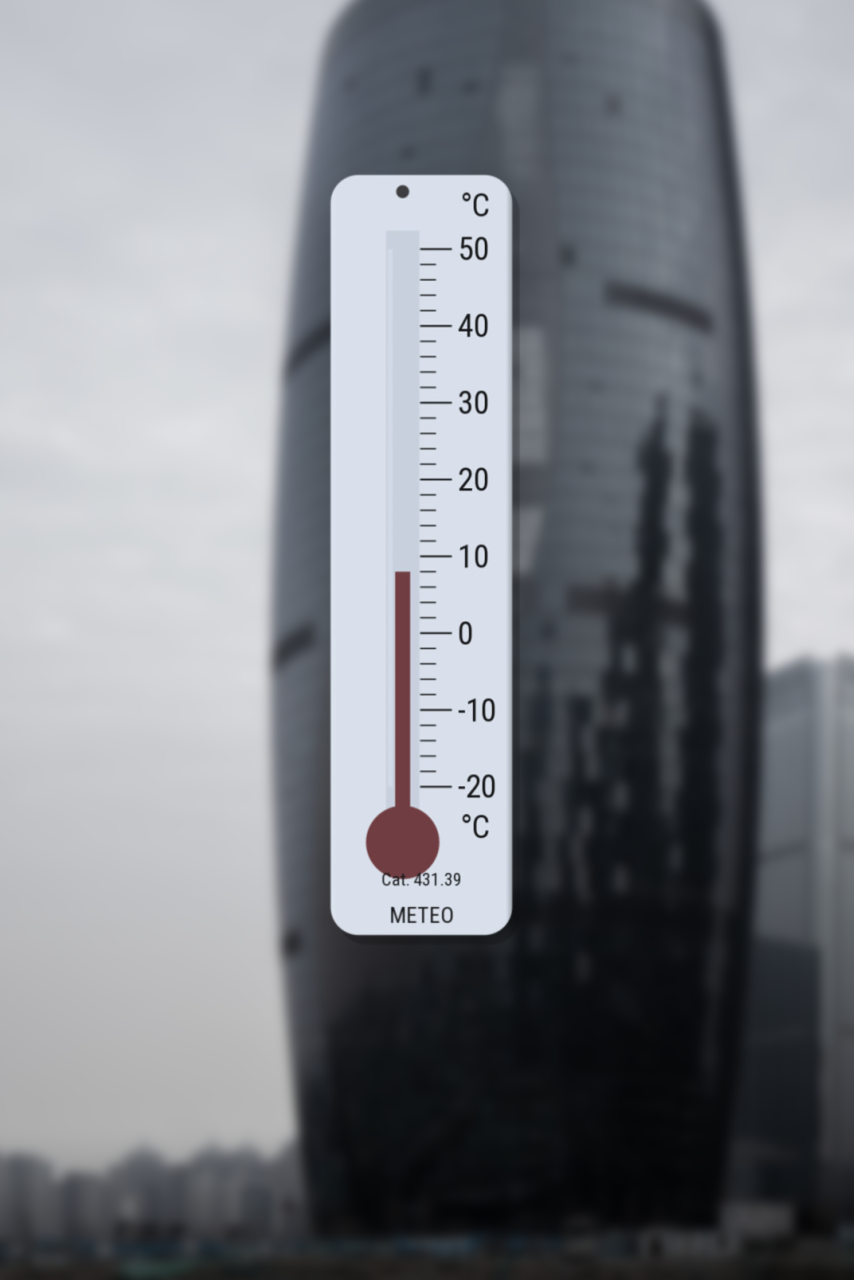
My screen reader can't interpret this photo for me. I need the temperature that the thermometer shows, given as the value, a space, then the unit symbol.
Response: 8 °C
